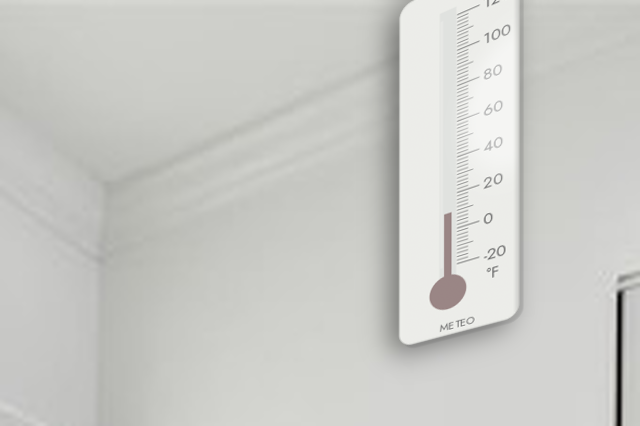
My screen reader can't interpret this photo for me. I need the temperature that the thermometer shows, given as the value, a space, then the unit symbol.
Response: 10 °F
